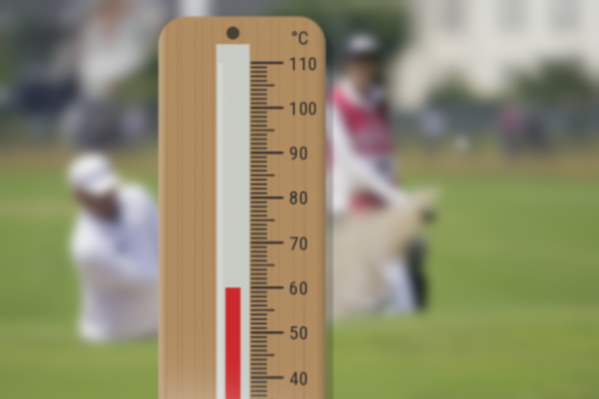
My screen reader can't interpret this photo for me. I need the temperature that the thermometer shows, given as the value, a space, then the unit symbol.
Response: 60 °C
